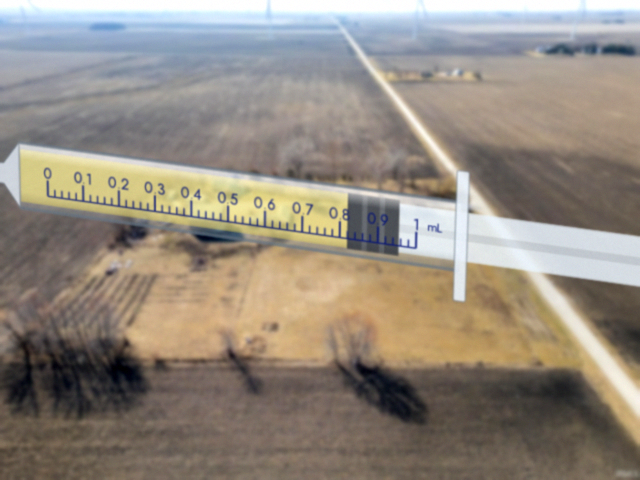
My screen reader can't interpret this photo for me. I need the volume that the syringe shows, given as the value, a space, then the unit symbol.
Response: 0.82 mL
